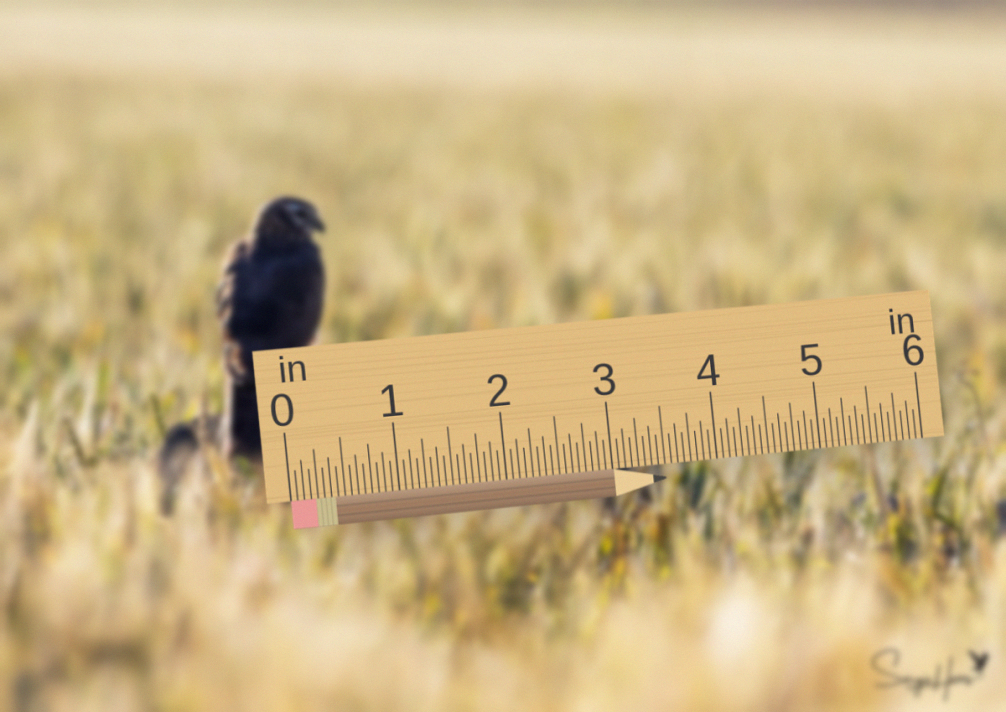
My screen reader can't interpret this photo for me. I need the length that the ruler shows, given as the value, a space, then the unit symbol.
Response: 3.5 in
